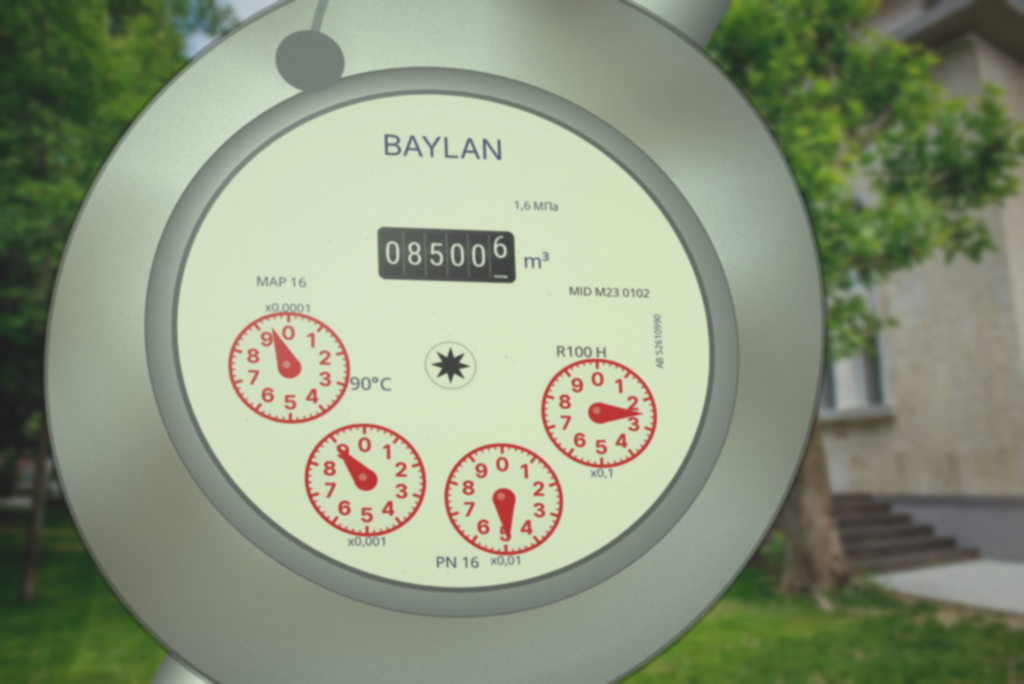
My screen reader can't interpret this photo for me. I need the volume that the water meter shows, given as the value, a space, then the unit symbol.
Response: 85006.2489 m³
